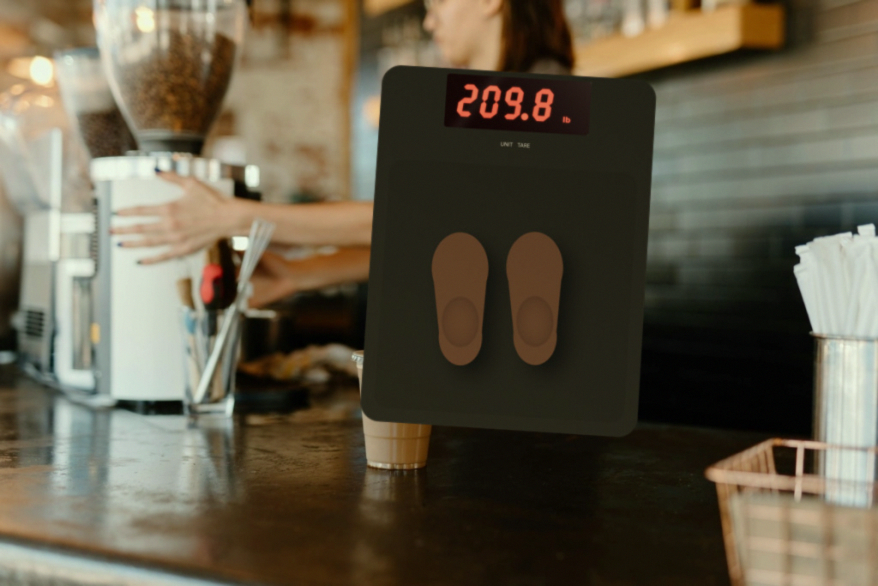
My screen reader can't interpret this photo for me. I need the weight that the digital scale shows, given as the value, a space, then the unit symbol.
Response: 209.8 lb
